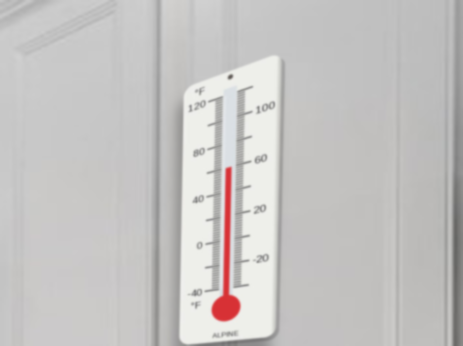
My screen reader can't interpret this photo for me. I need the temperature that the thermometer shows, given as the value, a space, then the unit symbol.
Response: 60 °F
